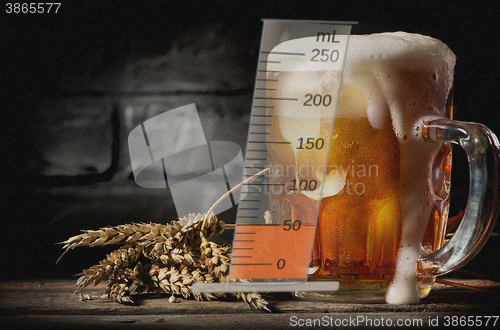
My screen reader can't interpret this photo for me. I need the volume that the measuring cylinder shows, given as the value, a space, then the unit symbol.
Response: 50 mL
